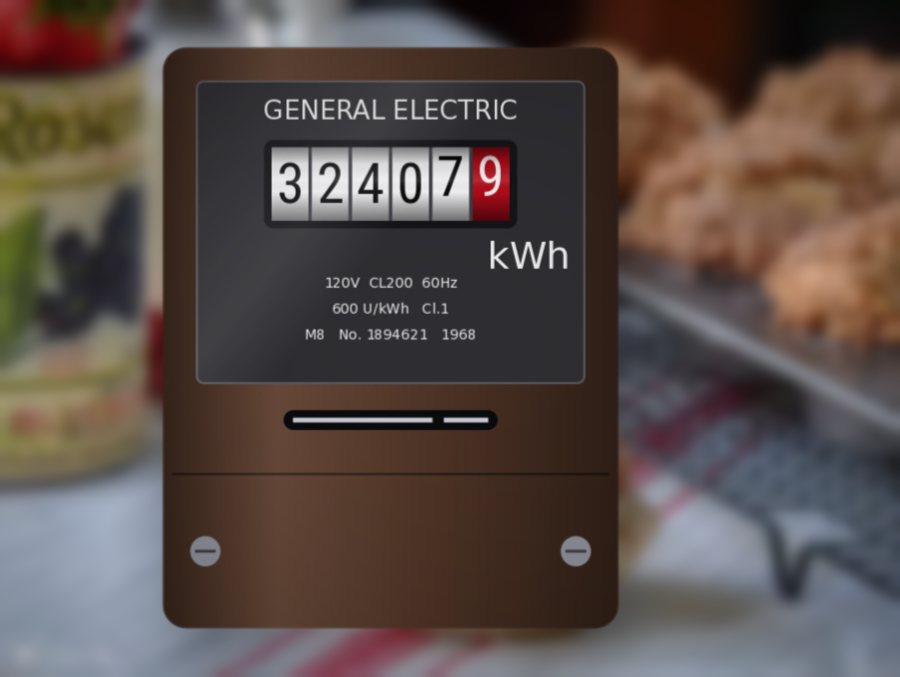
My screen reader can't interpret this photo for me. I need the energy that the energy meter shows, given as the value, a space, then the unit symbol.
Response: 32407.9 kWh
